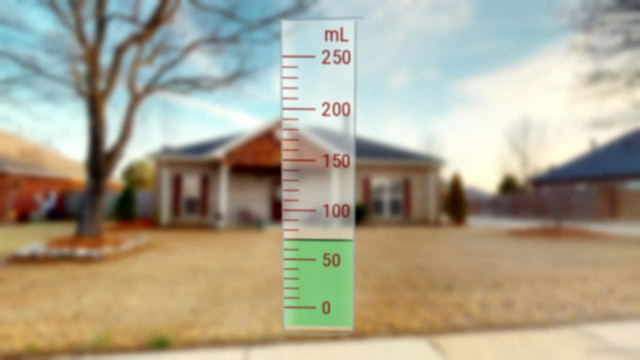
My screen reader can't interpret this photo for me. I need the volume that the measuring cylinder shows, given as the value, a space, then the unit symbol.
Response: 70 mL
